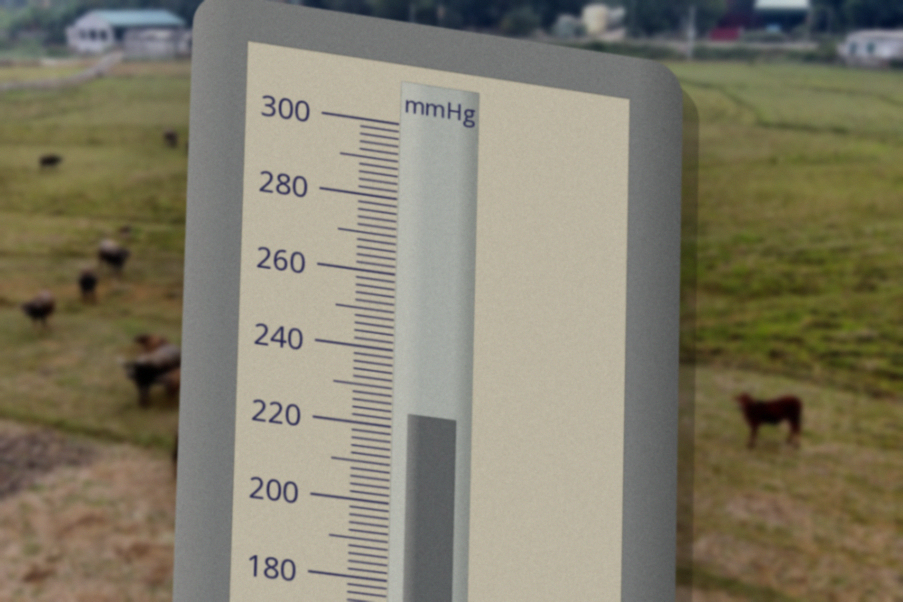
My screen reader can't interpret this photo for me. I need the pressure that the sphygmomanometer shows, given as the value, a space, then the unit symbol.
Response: 224 mmHg
